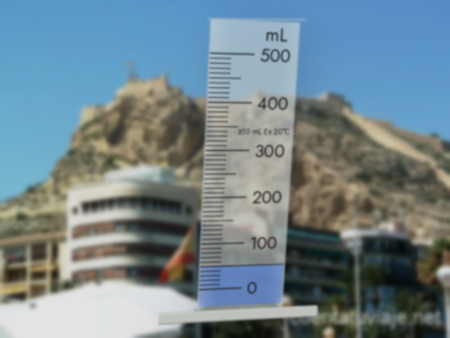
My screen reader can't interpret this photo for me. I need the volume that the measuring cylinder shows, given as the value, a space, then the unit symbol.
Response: 50 mL
